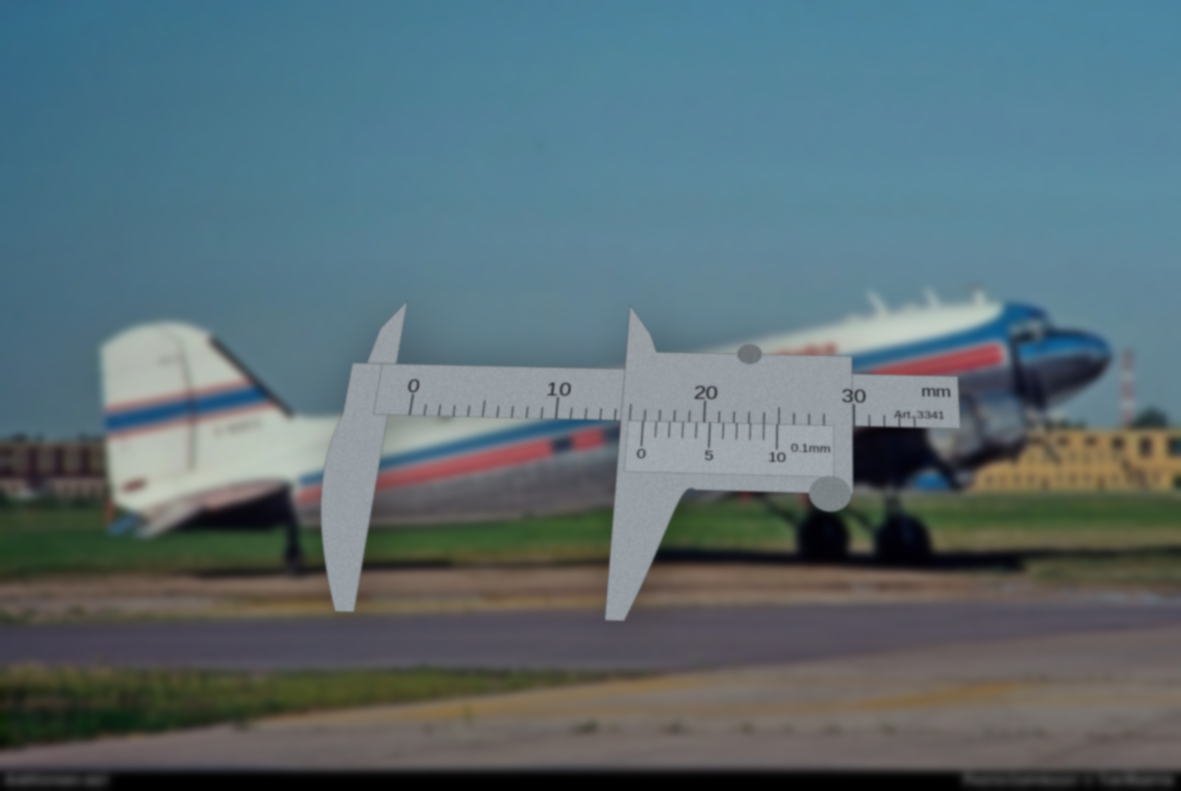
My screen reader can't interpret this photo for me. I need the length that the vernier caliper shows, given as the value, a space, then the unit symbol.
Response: 15.9 mm
